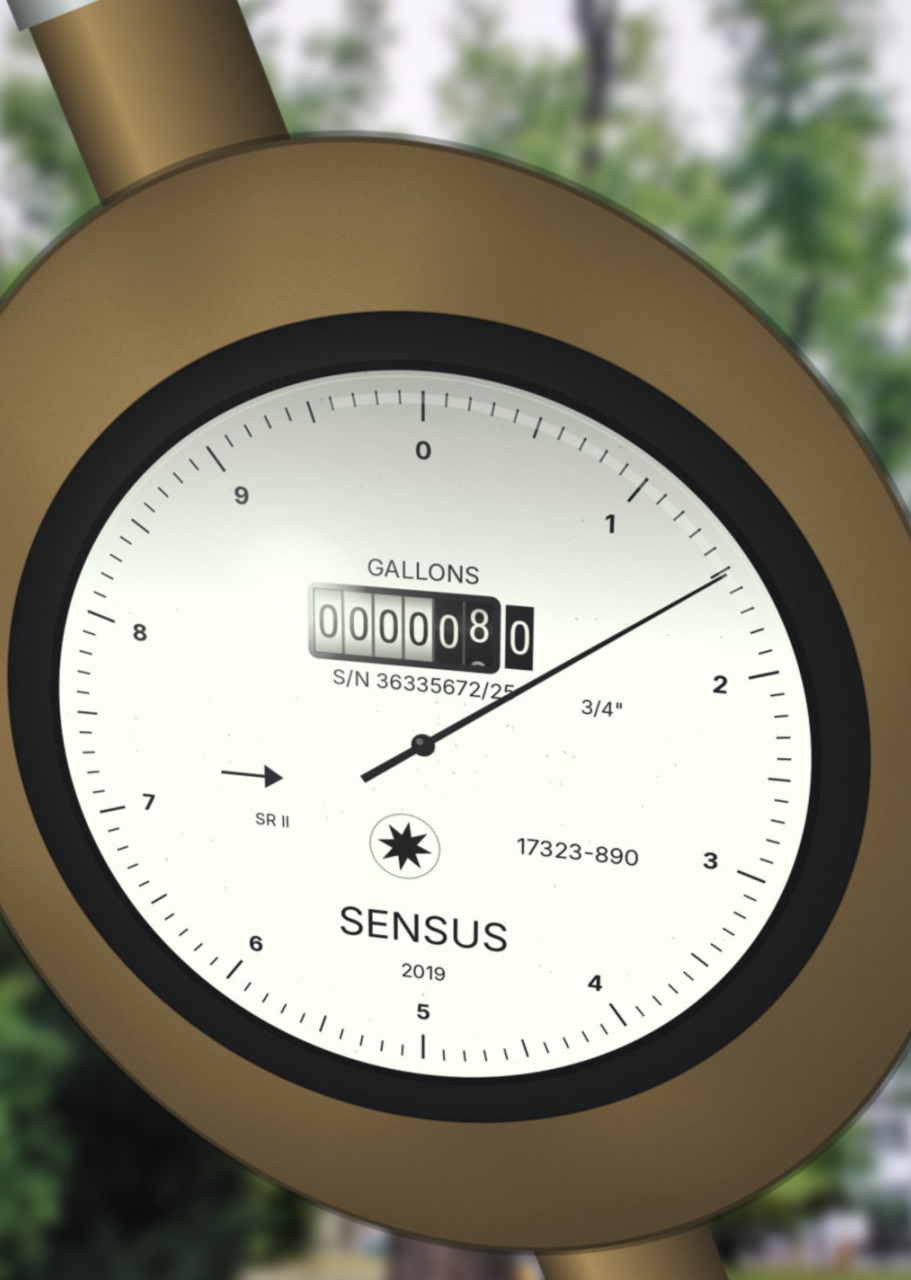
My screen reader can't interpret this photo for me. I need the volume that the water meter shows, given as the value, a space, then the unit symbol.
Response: 81.5 gal
